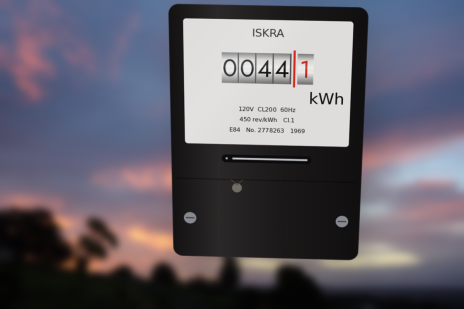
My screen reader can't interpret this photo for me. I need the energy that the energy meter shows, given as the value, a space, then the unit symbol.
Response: 44.1 kWh
